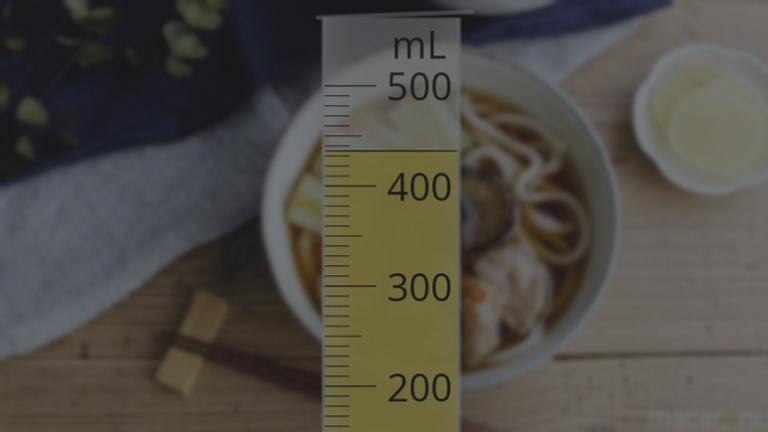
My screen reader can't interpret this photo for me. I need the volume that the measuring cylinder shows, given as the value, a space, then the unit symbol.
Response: 435 mL
